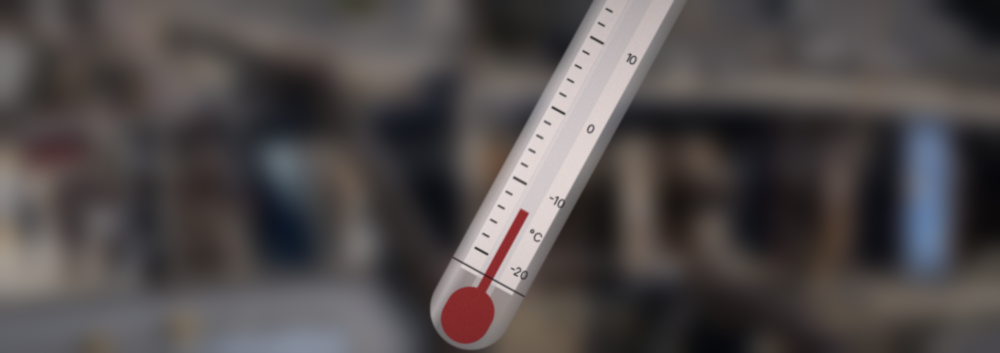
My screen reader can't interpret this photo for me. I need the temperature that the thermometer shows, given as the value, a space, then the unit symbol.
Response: -13 °C
